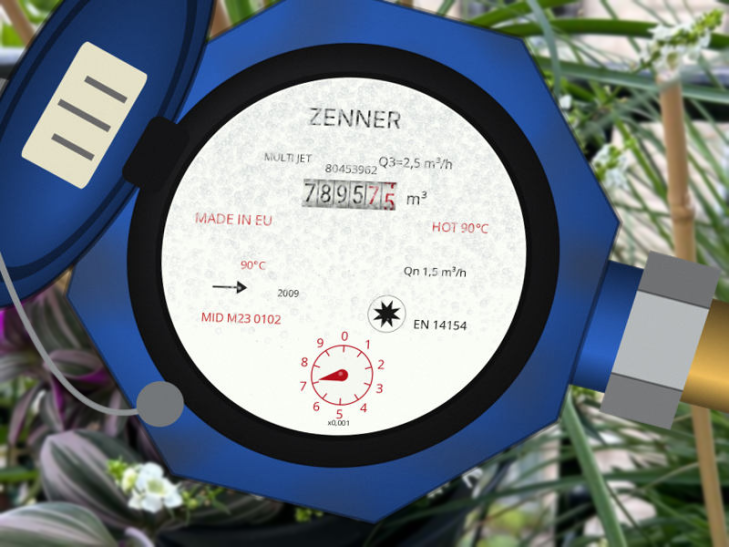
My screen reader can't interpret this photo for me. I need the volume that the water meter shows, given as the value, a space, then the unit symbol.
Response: 7895.747 m³
